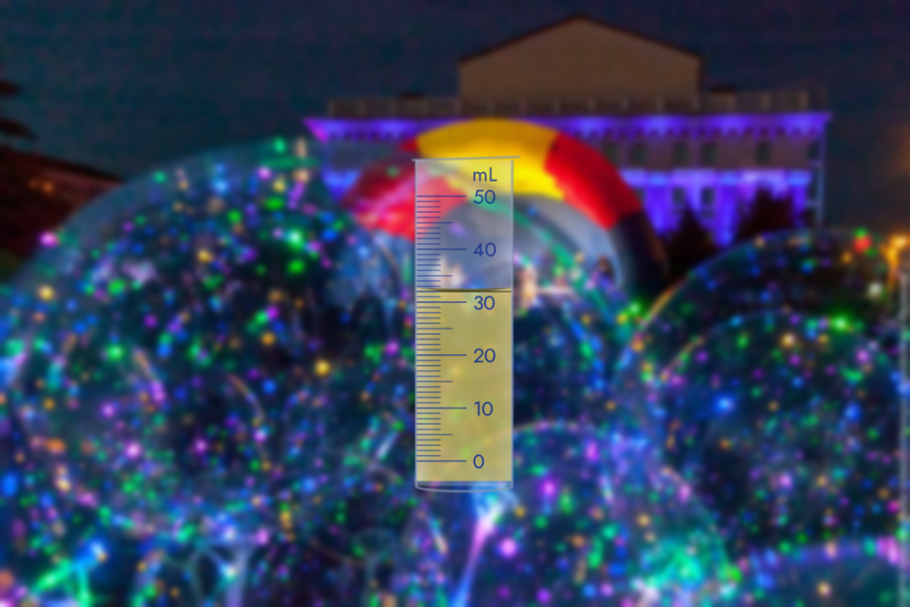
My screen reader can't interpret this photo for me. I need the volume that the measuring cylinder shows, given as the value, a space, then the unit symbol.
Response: 32 mL
